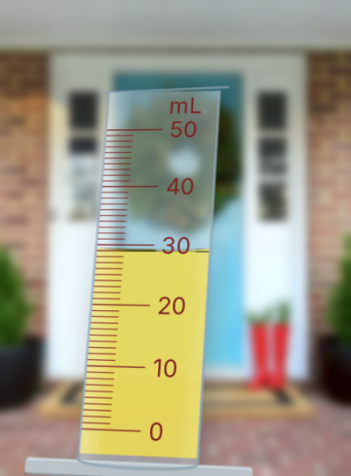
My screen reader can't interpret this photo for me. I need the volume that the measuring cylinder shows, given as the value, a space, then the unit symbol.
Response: 29 mL
